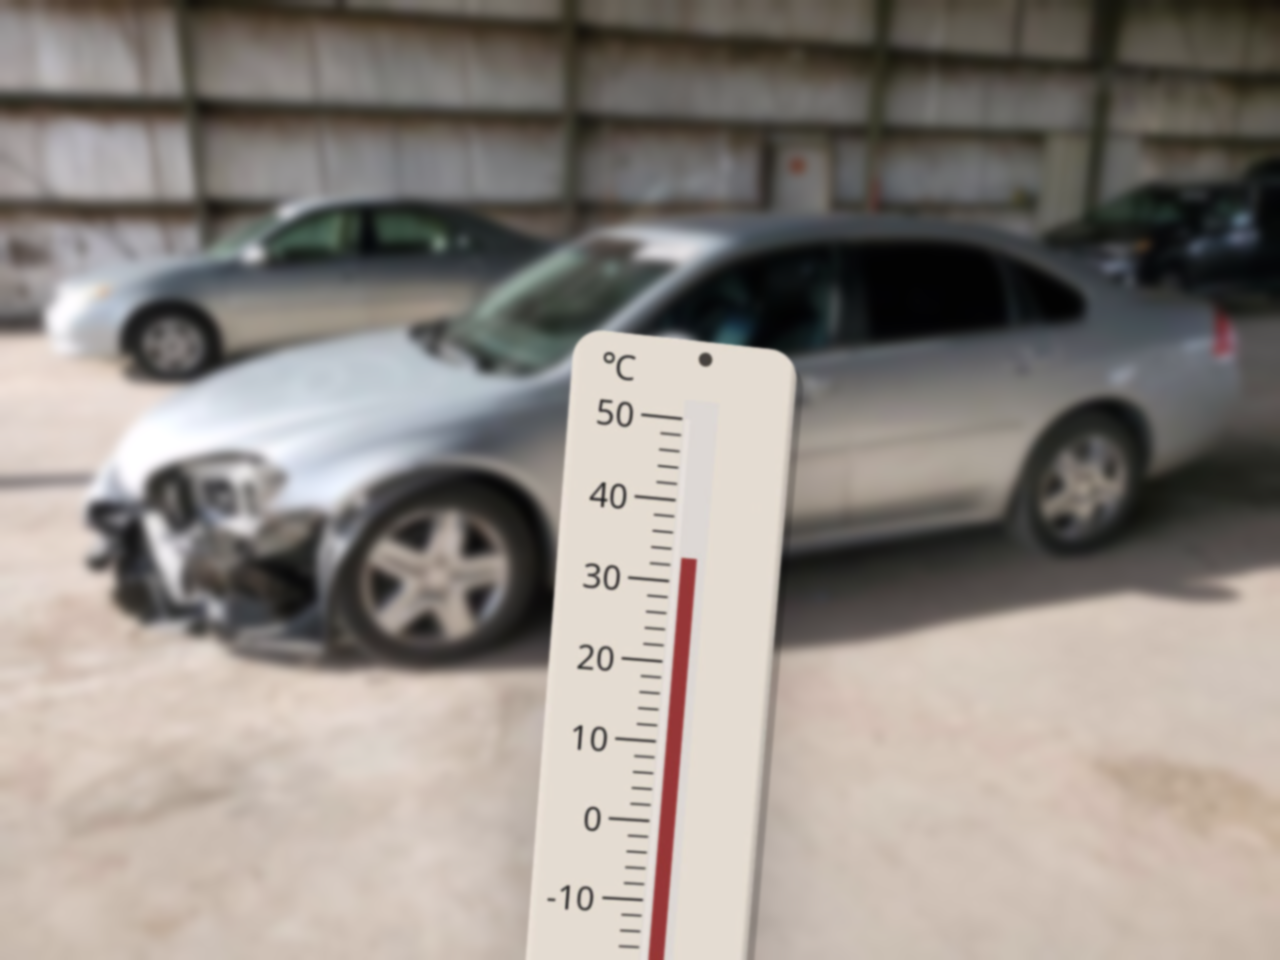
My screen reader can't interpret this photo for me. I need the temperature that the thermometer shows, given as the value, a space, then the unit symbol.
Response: 33 °C
